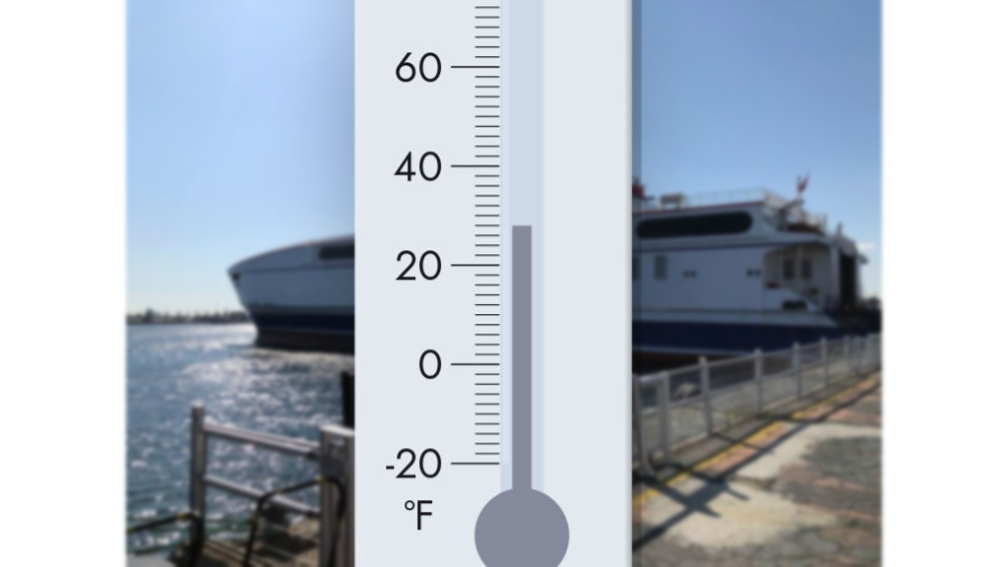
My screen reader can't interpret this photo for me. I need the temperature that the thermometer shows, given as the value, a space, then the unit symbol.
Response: 28 °F
